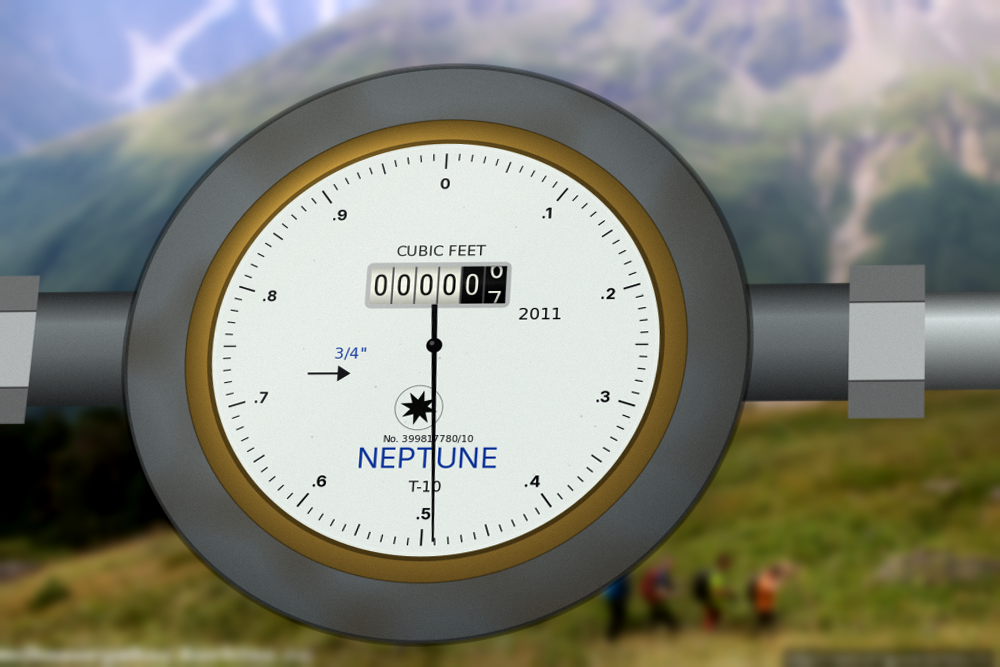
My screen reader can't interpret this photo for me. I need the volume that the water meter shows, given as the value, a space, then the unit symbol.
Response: 6.49 ft³
